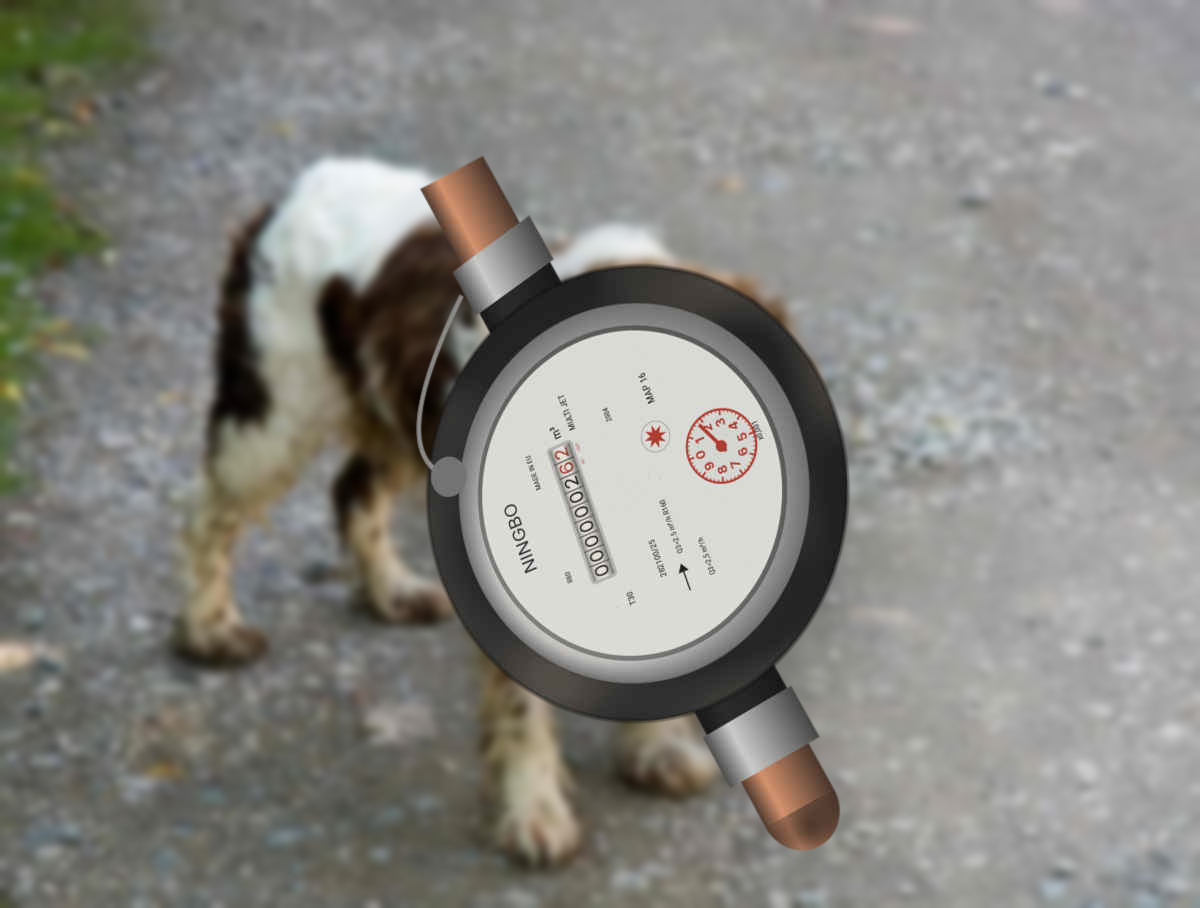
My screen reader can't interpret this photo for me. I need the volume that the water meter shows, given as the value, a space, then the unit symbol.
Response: 2.621 m³
